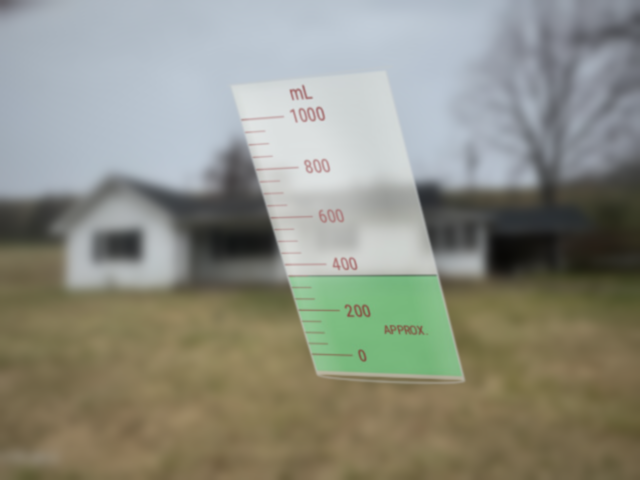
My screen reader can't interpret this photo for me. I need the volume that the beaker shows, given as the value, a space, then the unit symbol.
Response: 350 mL
